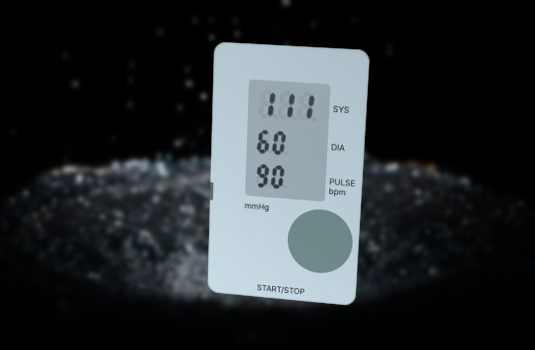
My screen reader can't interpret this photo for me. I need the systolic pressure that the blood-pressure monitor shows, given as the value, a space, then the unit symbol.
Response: 111 mmHg
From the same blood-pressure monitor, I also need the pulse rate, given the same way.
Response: 90 bpm
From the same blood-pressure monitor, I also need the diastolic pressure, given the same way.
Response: 60 mmHg
